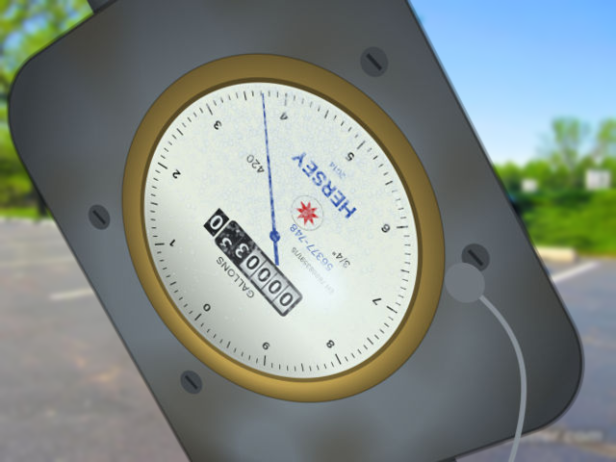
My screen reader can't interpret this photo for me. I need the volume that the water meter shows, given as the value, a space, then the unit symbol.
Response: 333.7 gal
